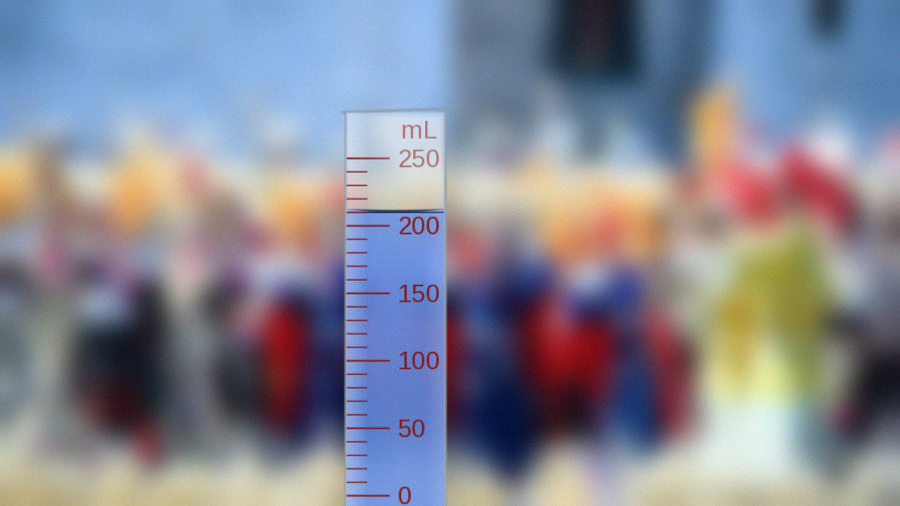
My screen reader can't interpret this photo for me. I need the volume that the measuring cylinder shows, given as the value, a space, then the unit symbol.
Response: 210 mL
